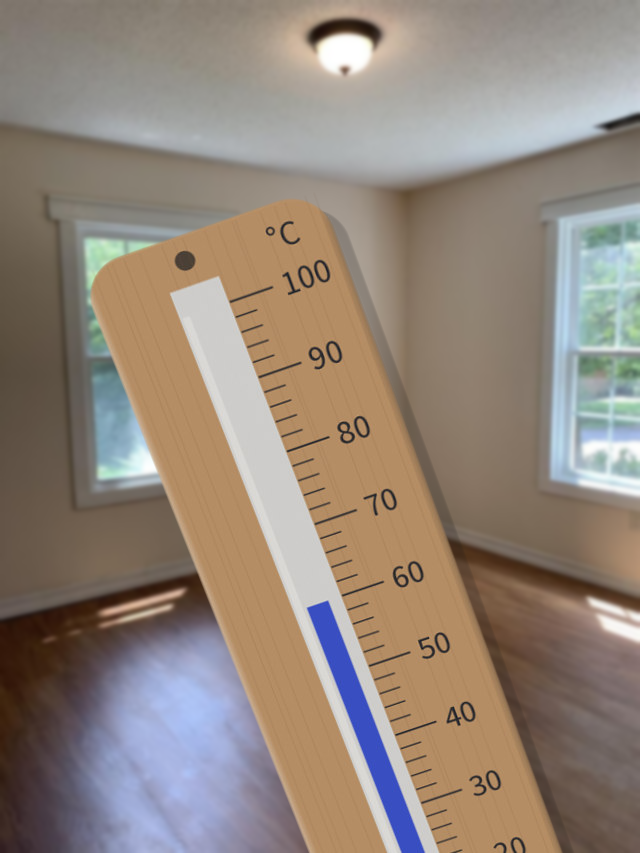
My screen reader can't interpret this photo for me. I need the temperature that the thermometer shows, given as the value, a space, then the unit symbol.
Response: 60 °C
